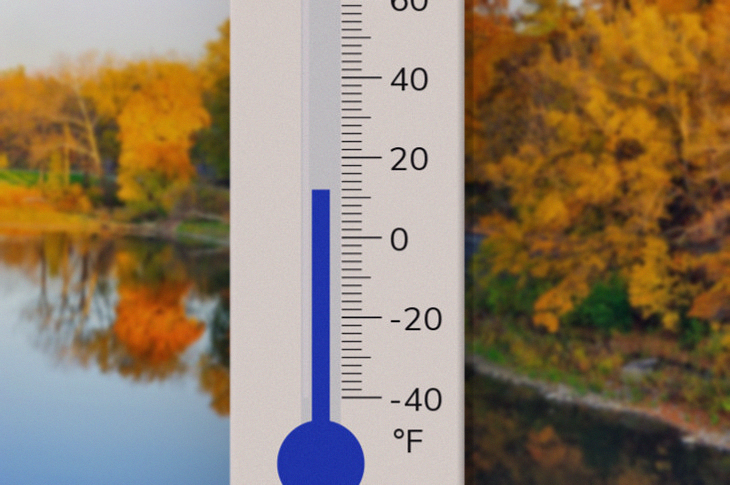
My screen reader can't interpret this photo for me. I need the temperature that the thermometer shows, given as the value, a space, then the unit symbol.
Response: 12 °F
